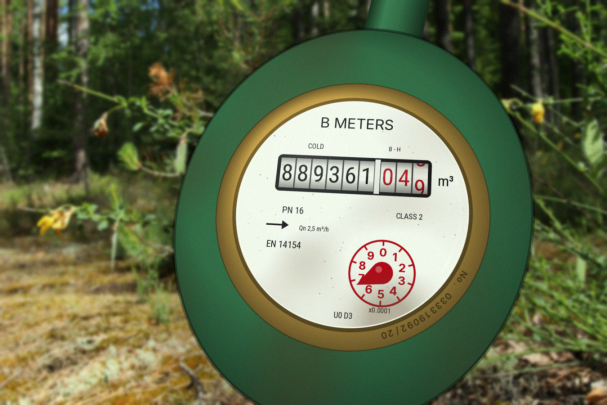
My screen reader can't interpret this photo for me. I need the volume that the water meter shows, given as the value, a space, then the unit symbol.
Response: 889361.0486 m³
